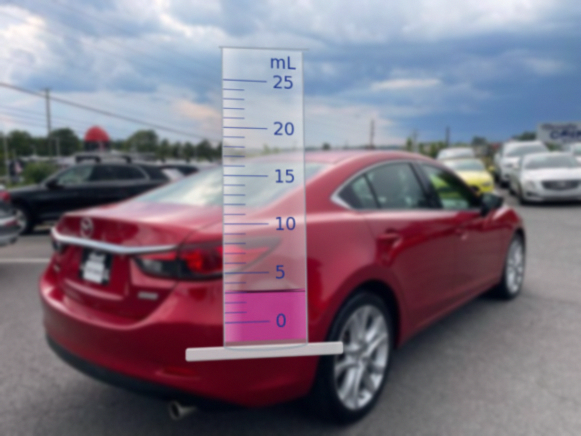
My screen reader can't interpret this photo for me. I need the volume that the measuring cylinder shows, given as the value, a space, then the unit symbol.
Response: 3 mL
